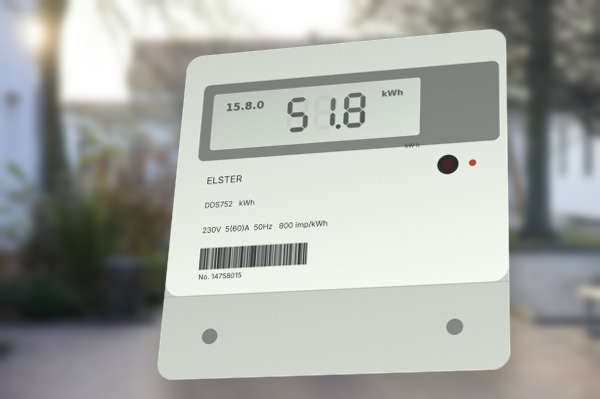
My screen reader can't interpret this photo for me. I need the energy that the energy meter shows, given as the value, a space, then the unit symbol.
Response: 51.8 kWh
